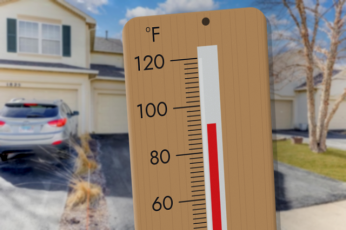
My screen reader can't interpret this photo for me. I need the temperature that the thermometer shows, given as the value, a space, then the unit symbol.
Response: 92 °F
